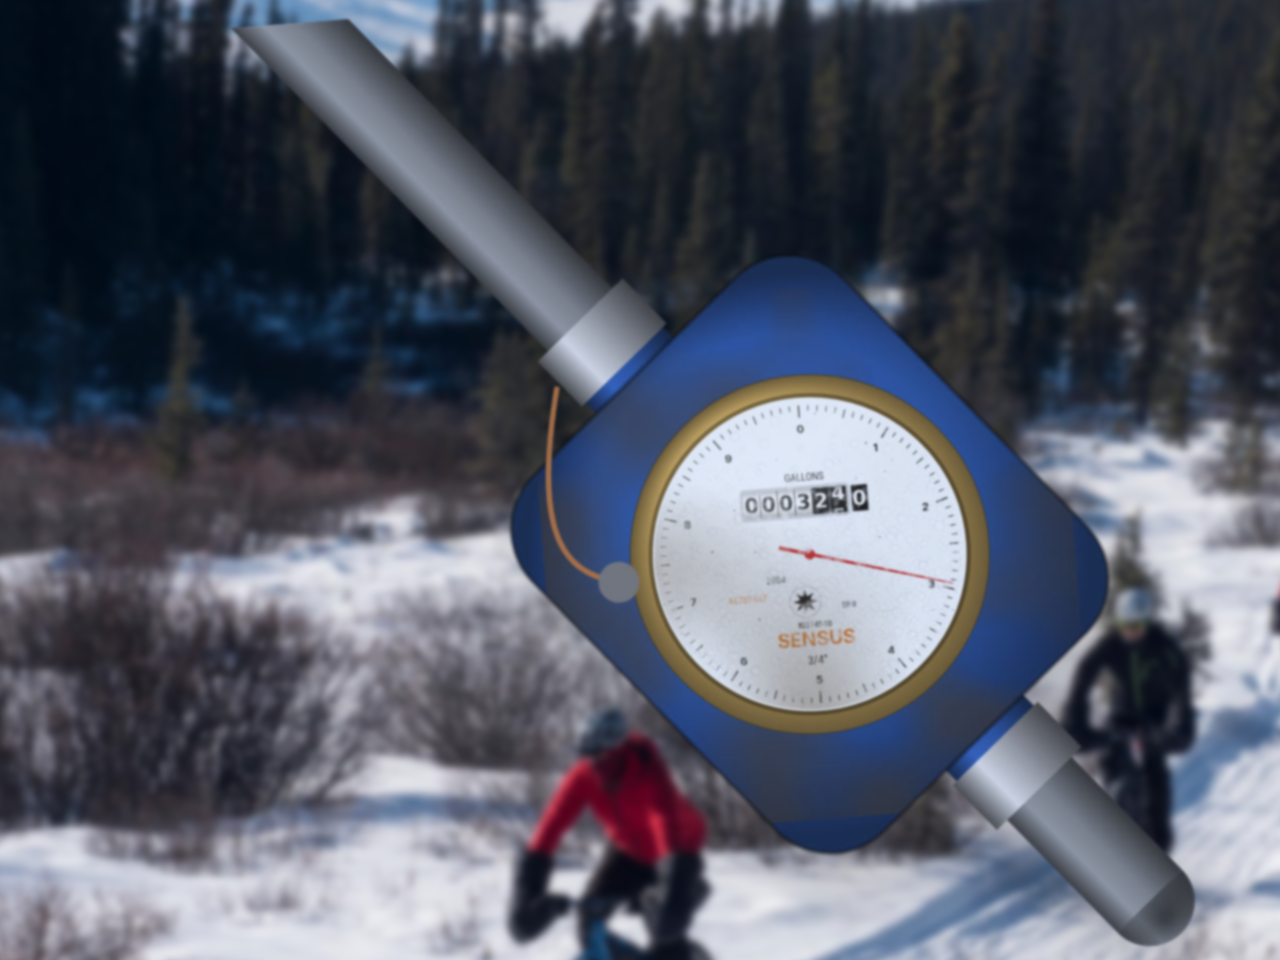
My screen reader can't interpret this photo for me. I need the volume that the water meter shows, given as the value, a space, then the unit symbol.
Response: 3242.9 gal
